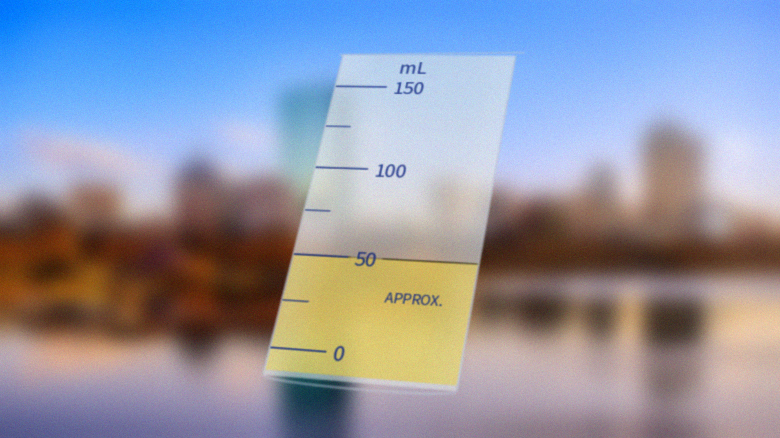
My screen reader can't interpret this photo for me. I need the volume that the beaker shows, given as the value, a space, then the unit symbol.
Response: 50 mL
